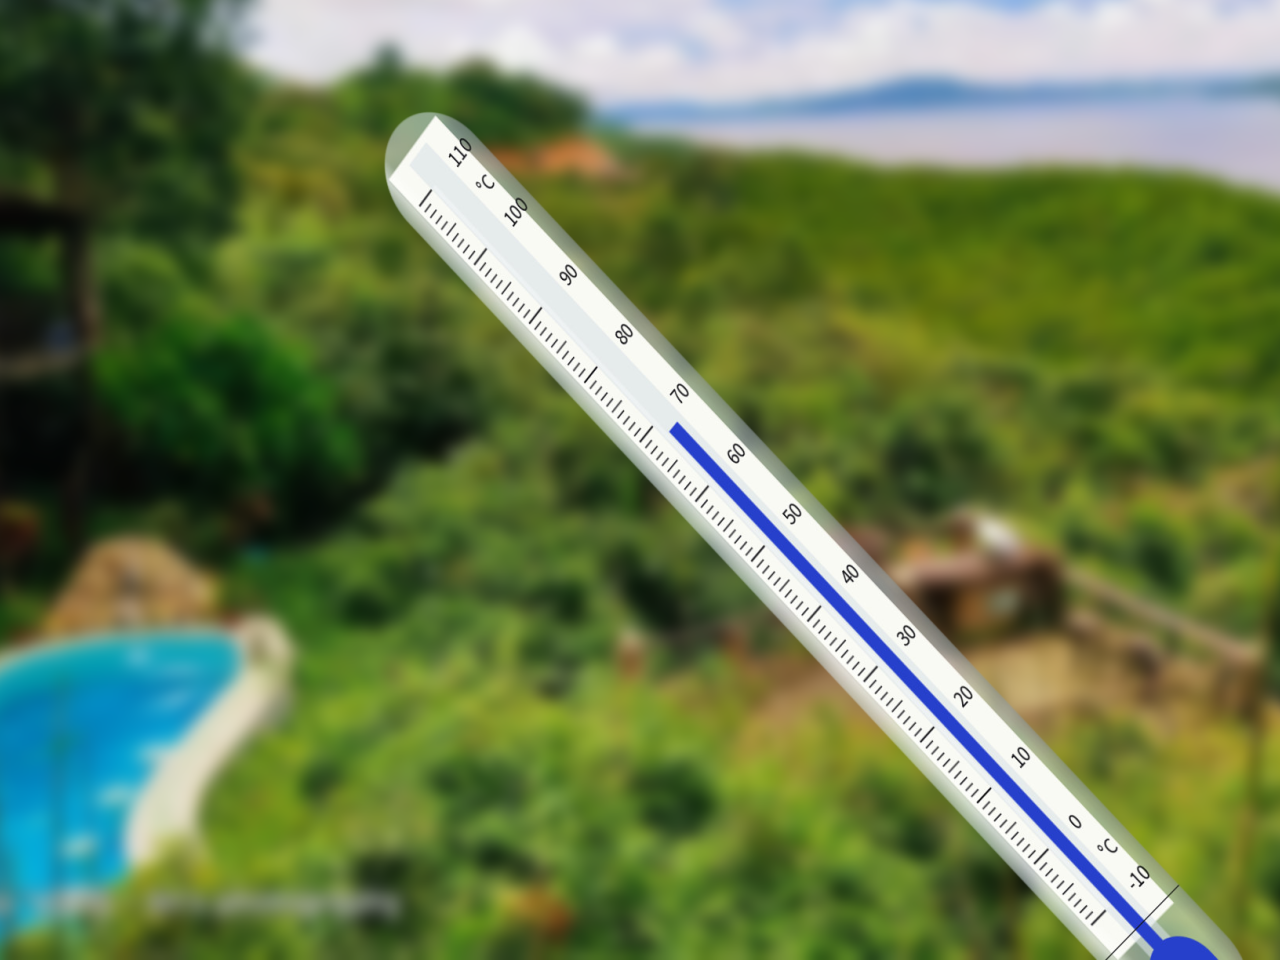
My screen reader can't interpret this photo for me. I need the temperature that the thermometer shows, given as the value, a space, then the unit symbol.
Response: 68 °C
